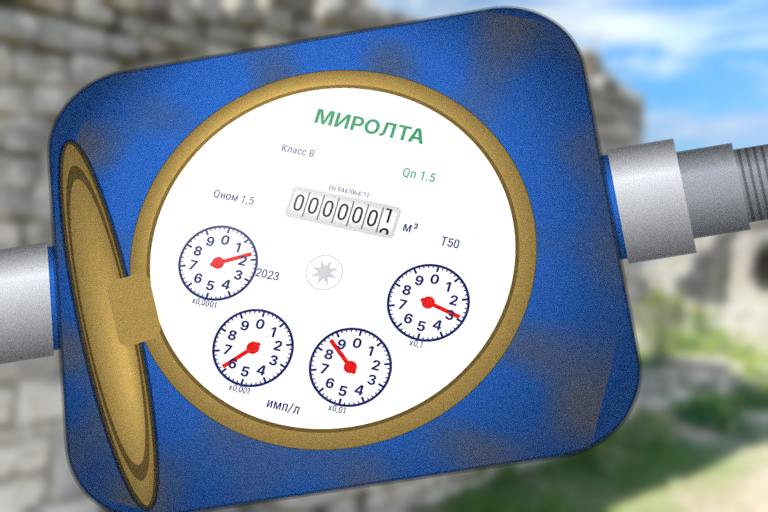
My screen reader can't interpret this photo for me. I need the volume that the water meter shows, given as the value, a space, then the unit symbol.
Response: 1.2861 m³
